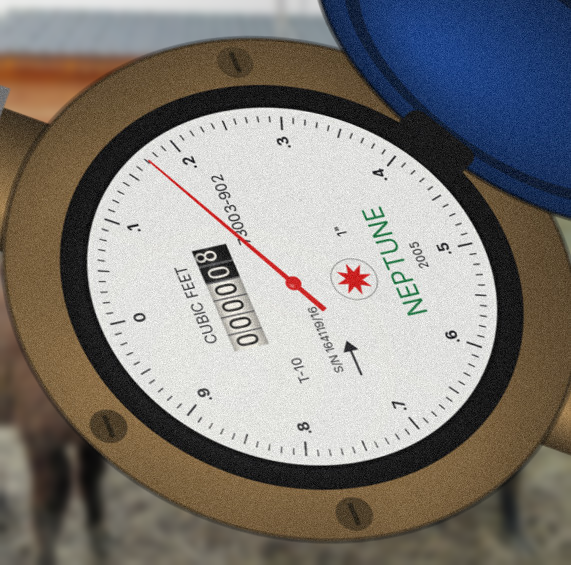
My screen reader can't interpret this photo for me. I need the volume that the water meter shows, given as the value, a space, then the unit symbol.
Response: 8.17 ft³
